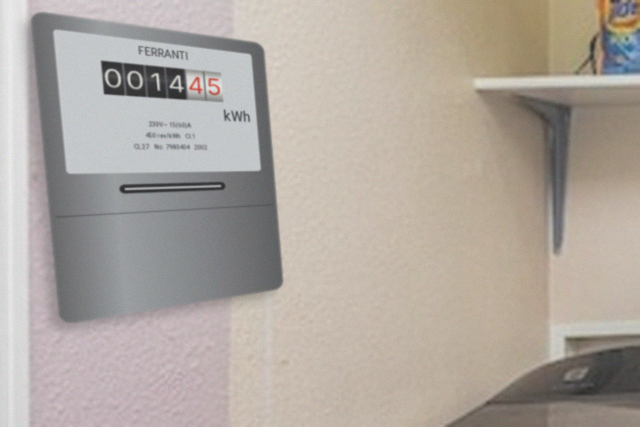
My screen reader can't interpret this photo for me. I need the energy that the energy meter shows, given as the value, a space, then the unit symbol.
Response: 14.45 kWh
